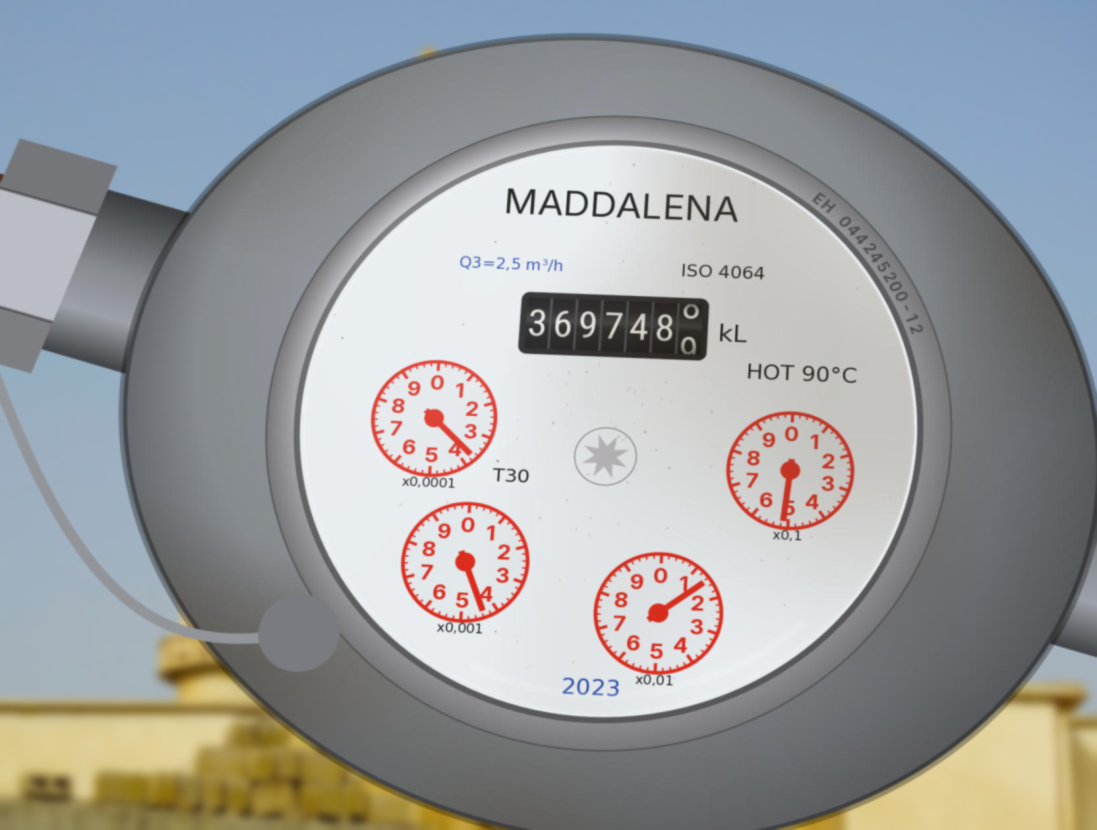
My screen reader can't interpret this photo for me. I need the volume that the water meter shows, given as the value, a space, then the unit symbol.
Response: 3697488.5143 kL
